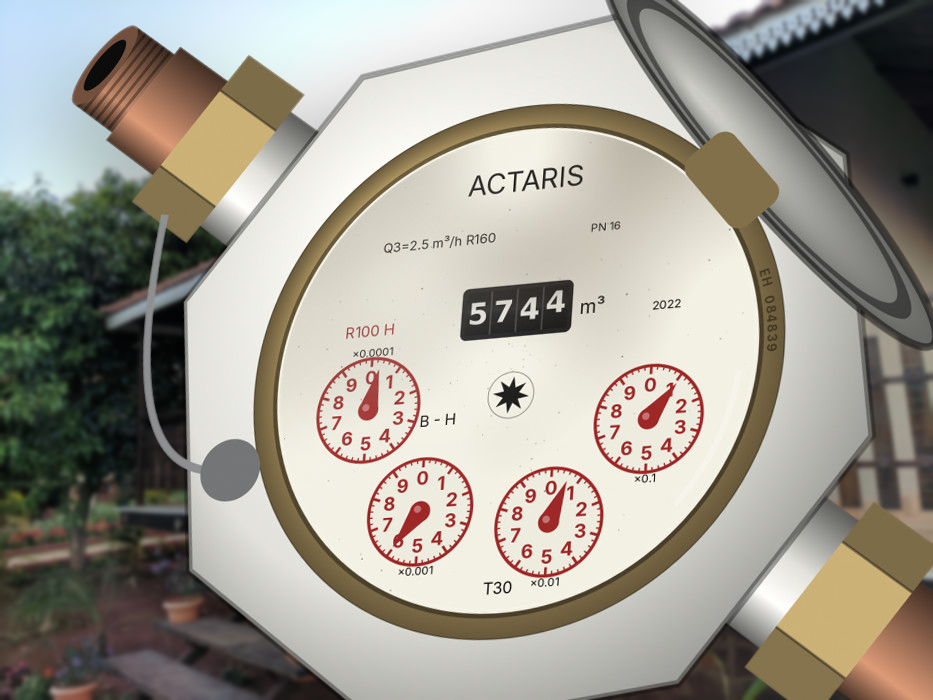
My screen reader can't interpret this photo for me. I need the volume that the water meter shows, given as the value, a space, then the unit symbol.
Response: 5744.1060 m³
